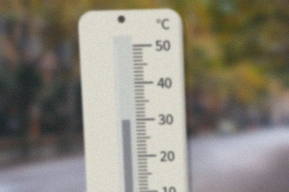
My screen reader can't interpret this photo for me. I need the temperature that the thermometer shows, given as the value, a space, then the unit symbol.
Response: 30 °C
